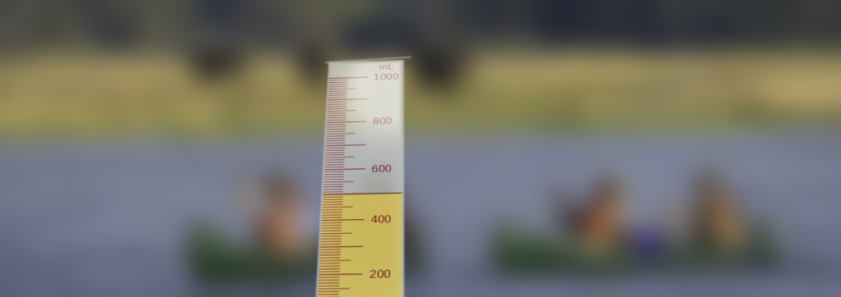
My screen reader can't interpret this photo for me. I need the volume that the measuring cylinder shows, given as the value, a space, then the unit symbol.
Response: 500 mL
